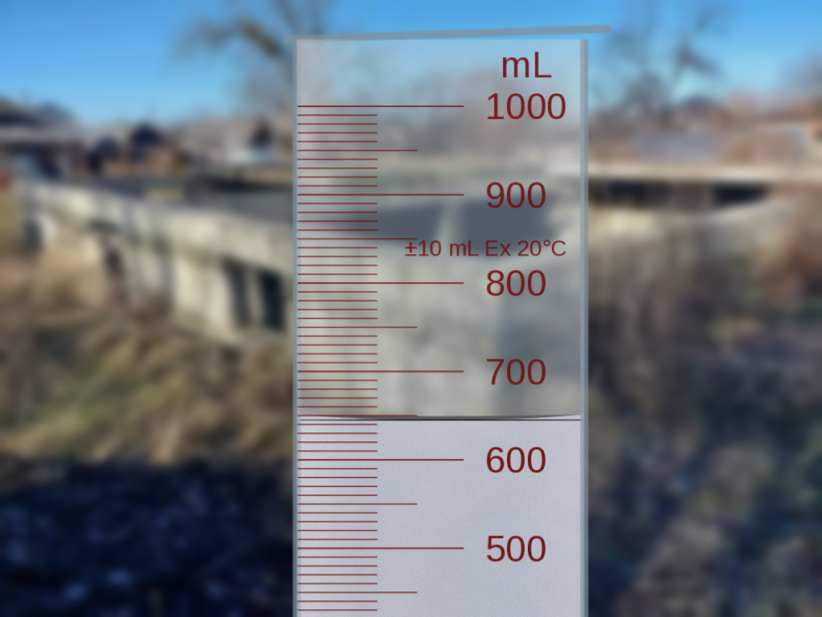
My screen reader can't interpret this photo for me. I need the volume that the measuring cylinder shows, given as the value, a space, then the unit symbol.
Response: 645 mL
